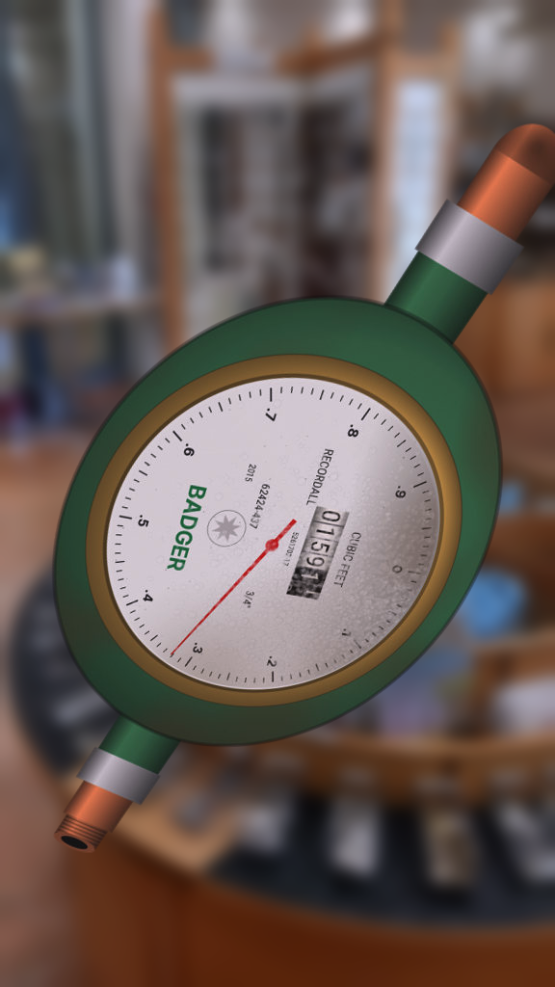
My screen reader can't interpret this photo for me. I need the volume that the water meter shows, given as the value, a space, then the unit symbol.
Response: 15911.32 ft³
